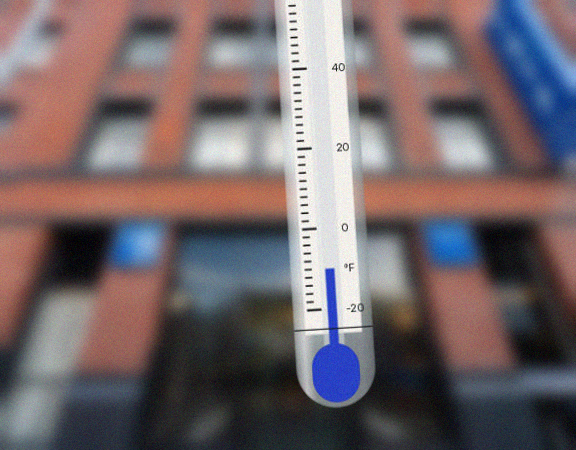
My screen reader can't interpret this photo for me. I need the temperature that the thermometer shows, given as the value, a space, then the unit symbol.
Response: -10 °F
